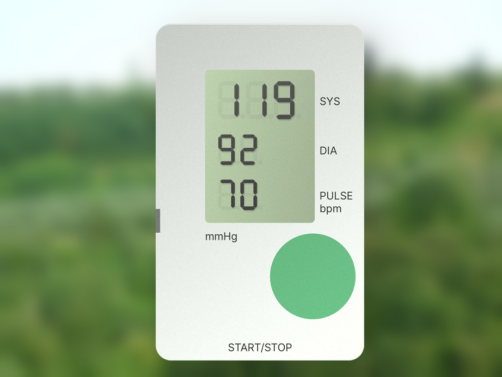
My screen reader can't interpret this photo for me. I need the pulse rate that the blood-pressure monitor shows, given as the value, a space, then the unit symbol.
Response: 70 bpm
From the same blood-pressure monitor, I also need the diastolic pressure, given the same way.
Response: 92 mmHg
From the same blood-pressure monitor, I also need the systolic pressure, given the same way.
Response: 119 mmHg
